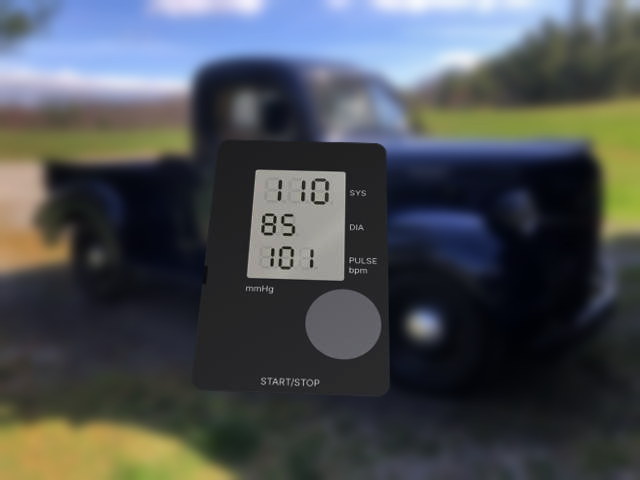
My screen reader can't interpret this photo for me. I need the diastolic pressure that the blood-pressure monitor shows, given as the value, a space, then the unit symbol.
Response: 85 mmHg
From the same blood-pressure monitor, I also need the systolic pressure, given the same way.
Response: 110 mmHg
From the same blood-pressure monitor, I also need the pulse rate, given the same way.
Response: 101 bpm
